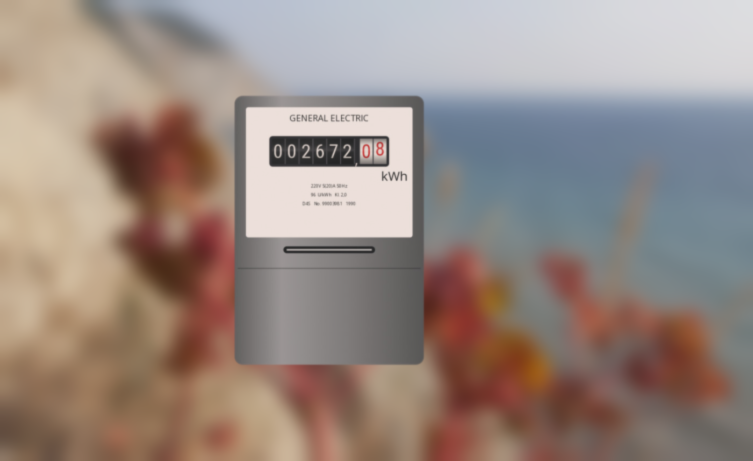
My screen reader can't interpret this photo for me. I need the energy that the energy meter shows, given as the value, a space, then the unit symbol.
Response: 2672.08 kWh
